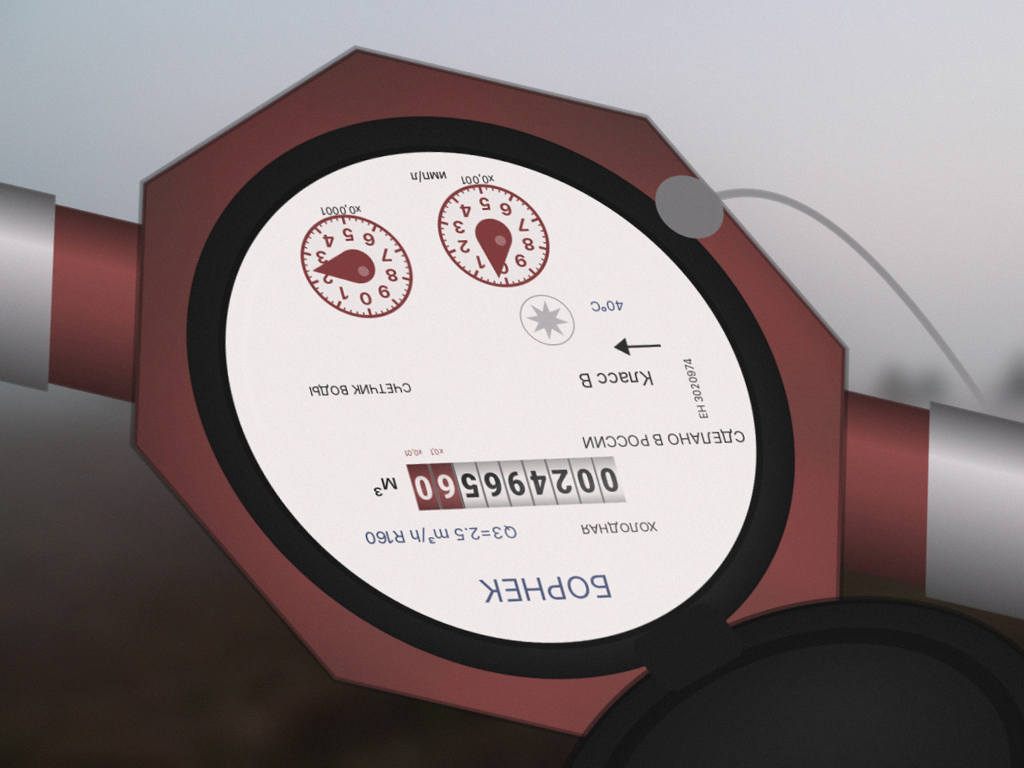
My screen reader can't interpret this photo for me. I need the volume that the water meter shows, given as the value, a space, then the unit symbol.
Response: 24965.6002 m³
